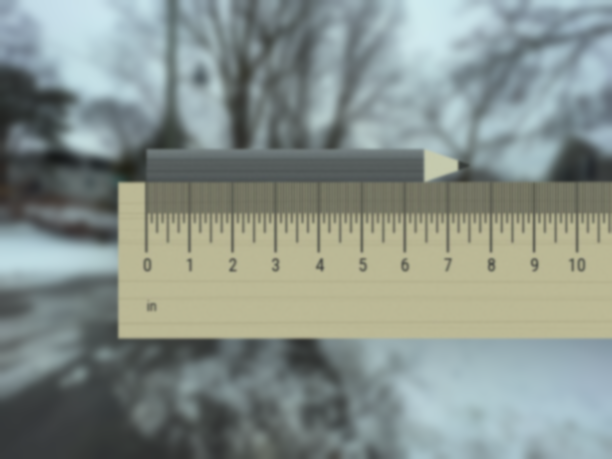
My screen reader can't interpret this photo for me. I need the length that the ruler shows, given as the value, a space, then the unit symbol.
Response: 7.5 in
